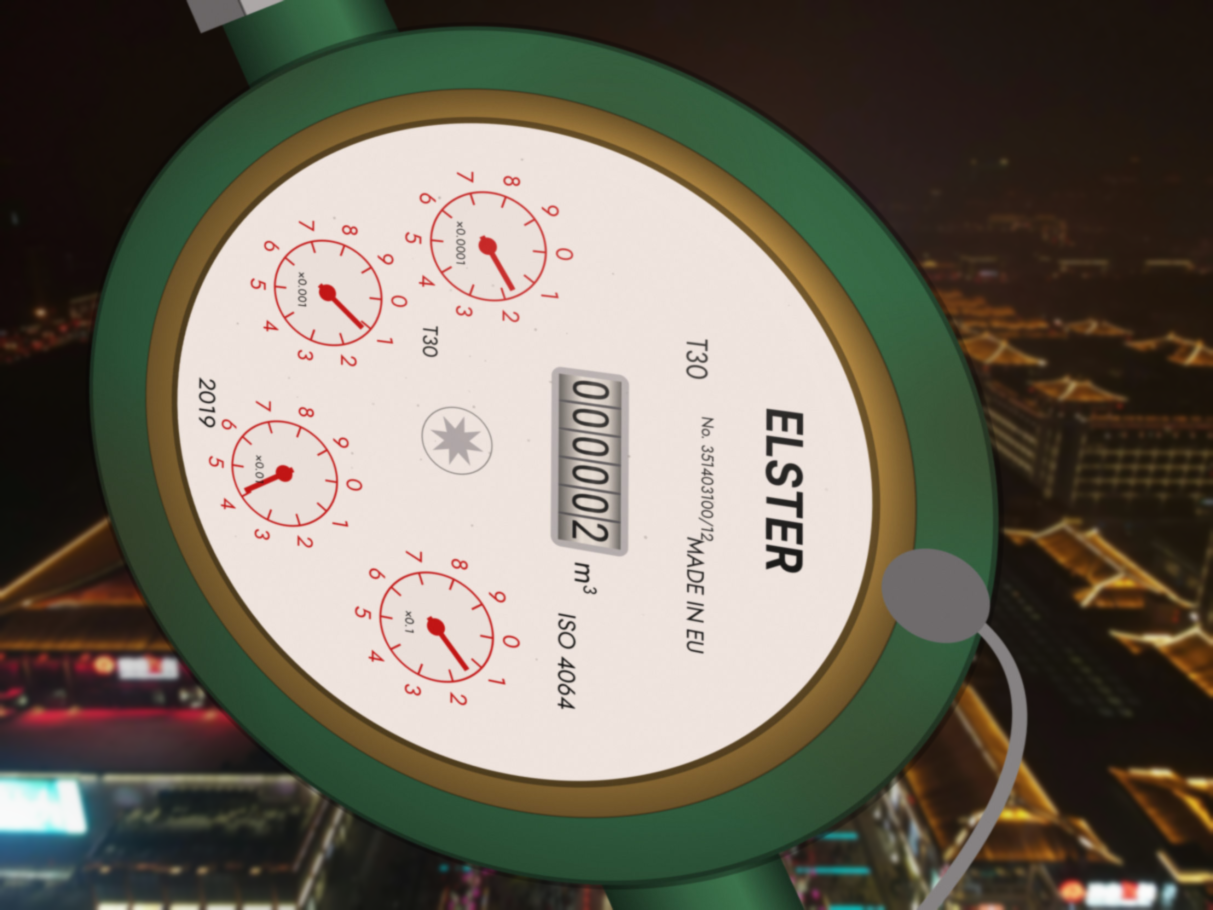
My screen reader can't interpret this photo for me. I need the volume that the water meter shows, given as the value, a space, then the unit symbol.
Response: 2.1411 m³
